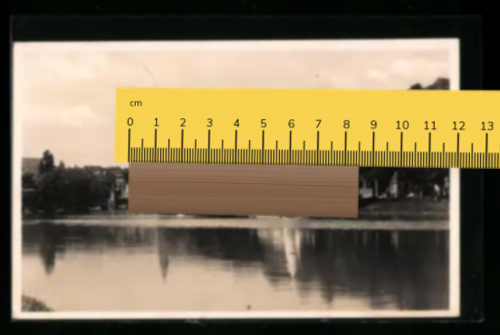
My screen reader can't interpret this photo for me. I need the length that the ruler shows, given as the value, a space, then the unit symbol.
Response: 8.5 cm
